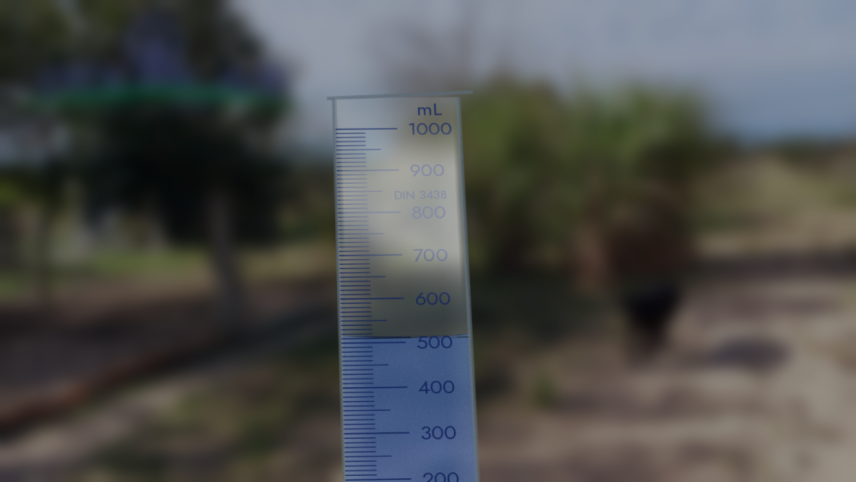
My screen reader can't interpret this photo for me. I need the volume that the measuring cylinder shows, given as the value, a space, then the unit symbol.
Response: 510 mL
